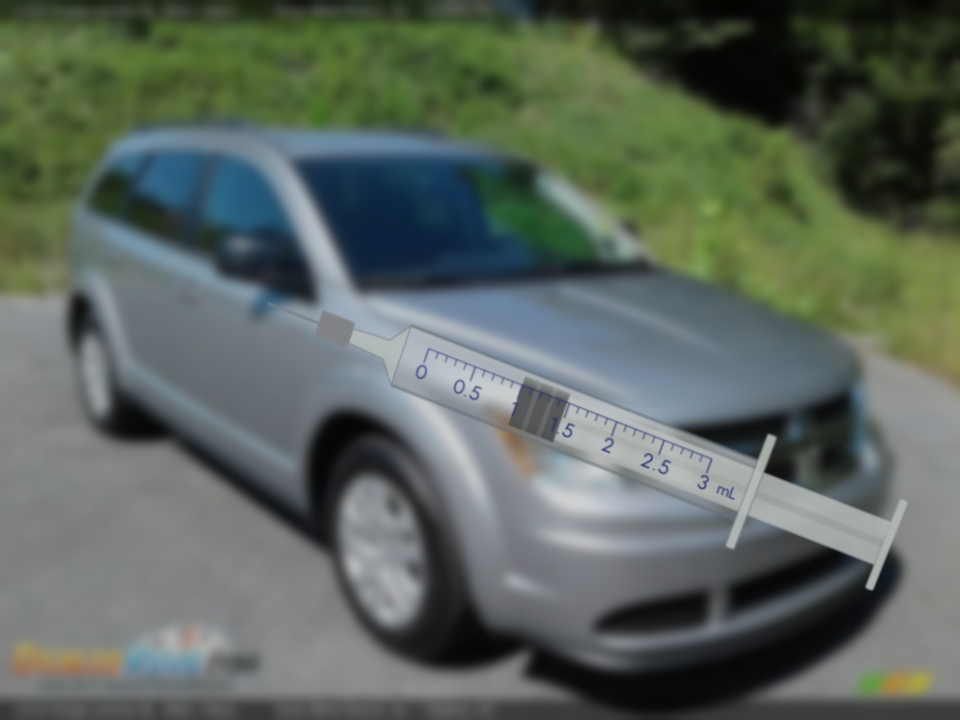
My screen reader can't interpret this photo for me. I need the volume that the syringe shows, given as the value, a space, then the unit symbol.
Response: 1 mL
